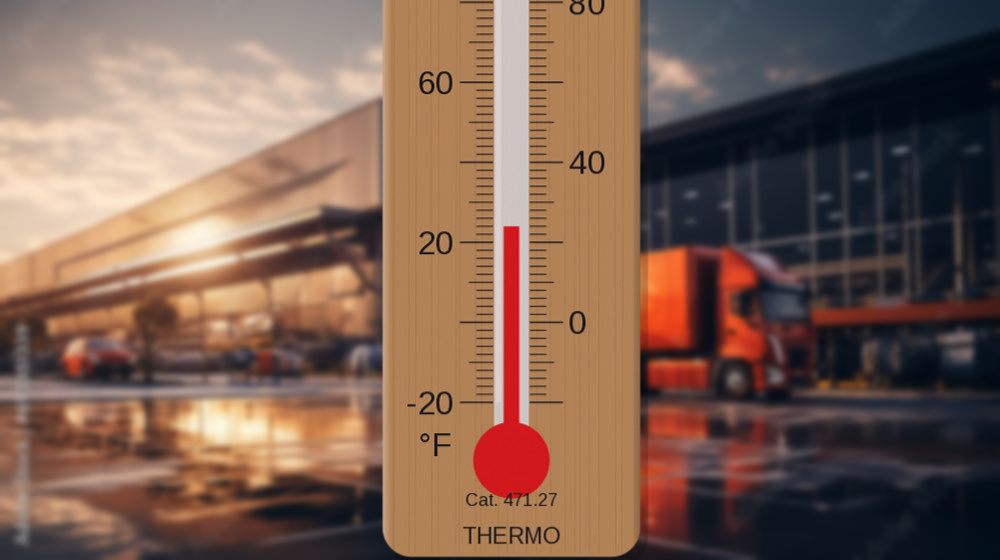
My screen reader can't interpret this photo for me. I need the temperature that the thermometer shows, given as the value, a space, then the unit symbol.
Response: 24 °F
